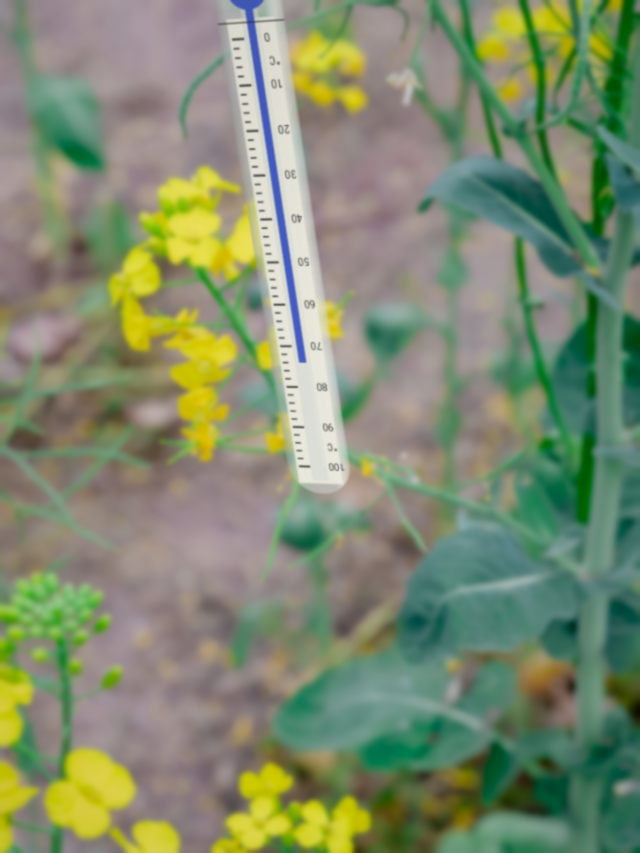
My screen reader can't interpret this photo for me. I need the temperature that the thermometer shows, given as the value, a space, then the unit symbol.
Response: 74 °C
